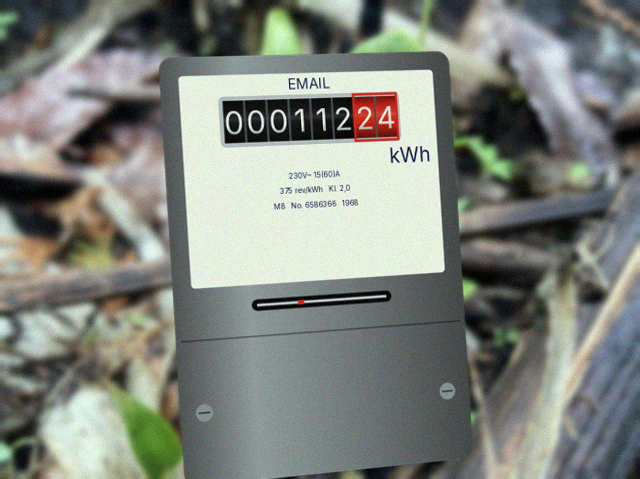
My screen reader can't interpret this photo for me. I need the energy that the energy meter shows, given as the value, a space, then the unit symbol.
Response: 112.24 kWh
